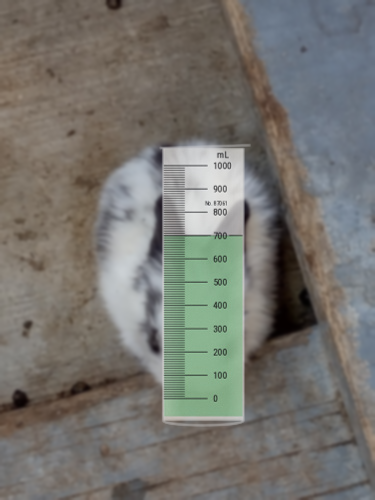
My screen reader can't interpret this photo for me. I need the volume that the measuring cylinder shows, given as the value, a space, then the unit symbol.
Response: 700 mL
